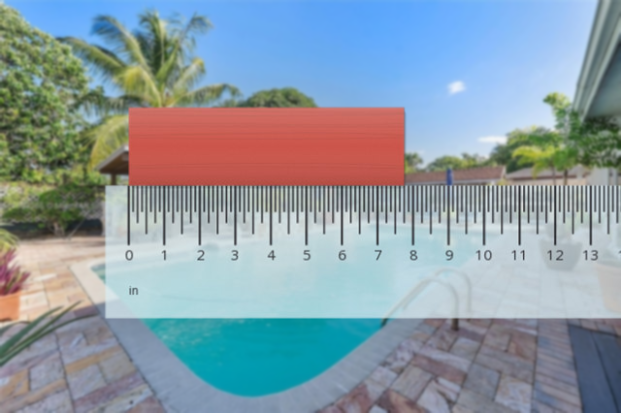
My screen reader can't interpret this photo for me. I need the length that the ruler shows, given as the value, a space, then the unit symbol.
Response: 7.75 in
